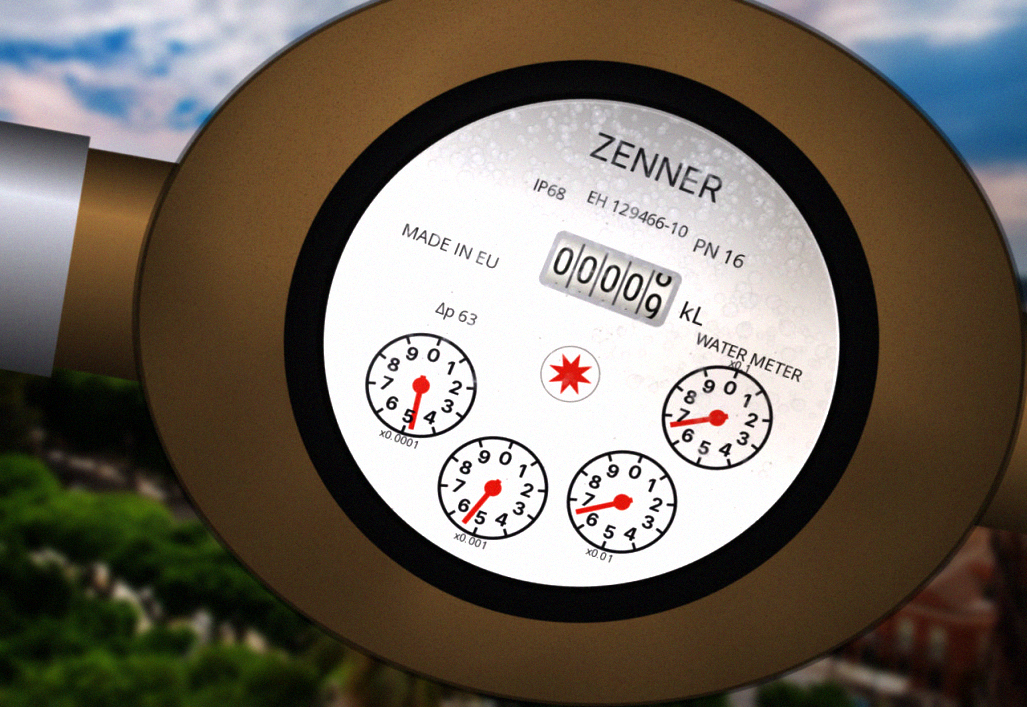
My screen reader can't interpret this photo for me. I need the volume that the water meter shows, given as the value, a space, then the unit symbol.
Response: 8.6654 kL
